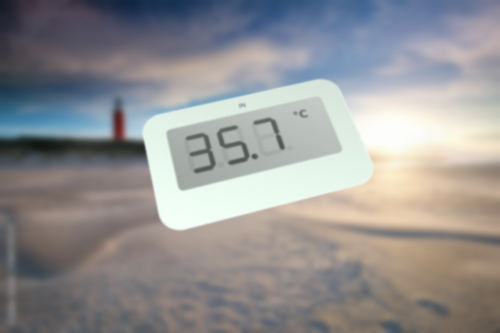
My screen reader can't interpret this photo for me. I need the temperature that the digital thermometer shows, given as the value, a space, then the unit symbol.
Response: 35.7 °C
